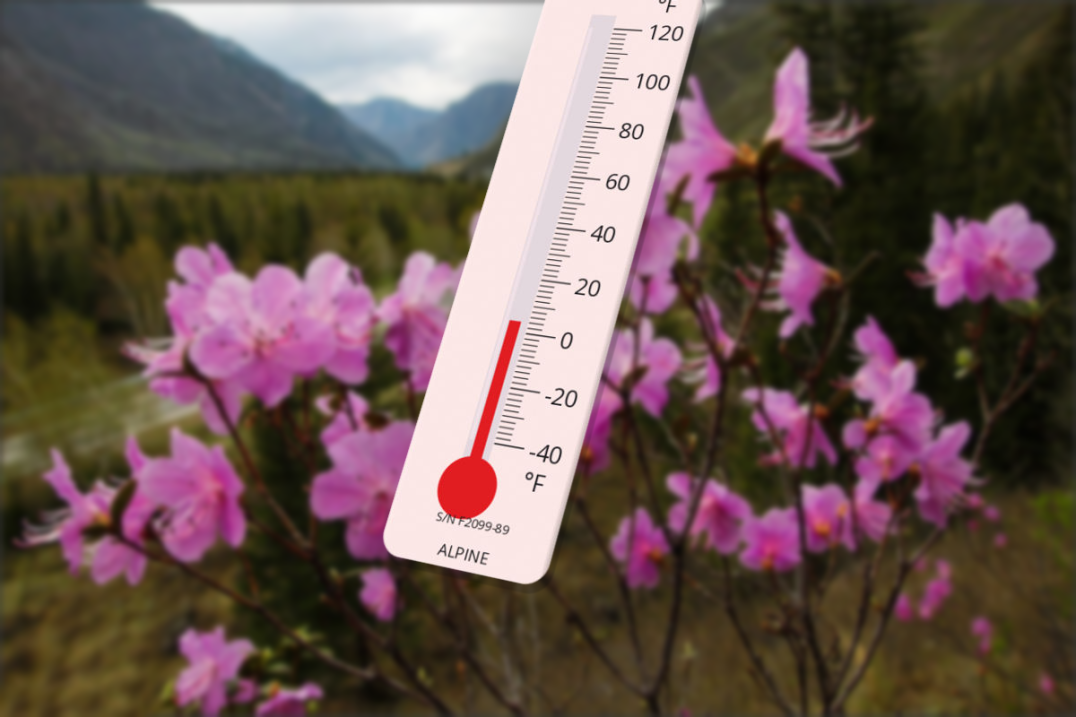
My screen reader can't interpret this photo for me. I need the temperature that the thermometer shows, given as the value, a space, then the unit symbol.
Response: 4 °F
